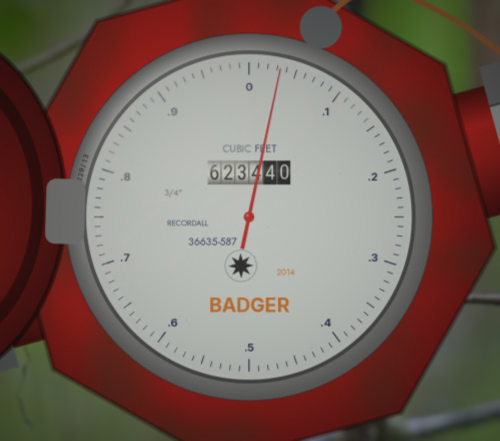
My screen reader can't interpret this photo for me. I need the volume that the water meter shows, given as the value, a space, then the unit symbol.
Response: 623440.03 ft³
